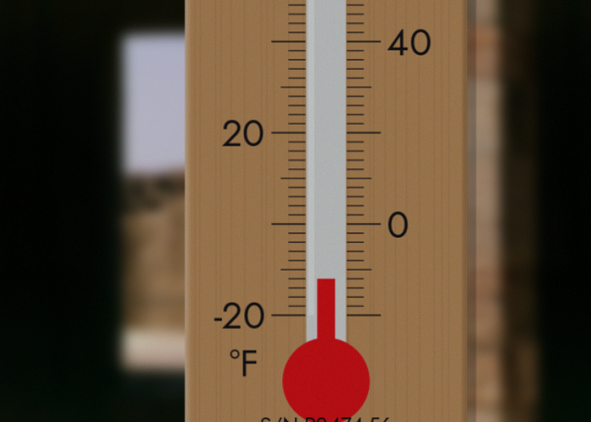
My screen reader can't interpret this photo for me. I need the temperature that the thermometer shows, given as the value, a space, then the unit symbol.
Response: -12 °F
